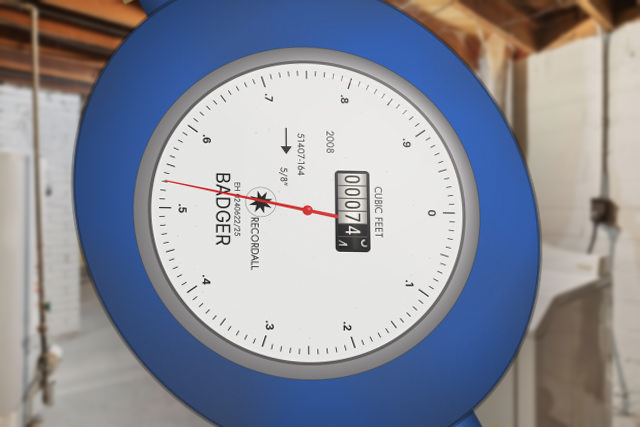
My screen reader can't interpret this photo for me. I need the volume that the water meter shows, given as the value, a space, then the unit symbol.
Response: 743.53 ft³
